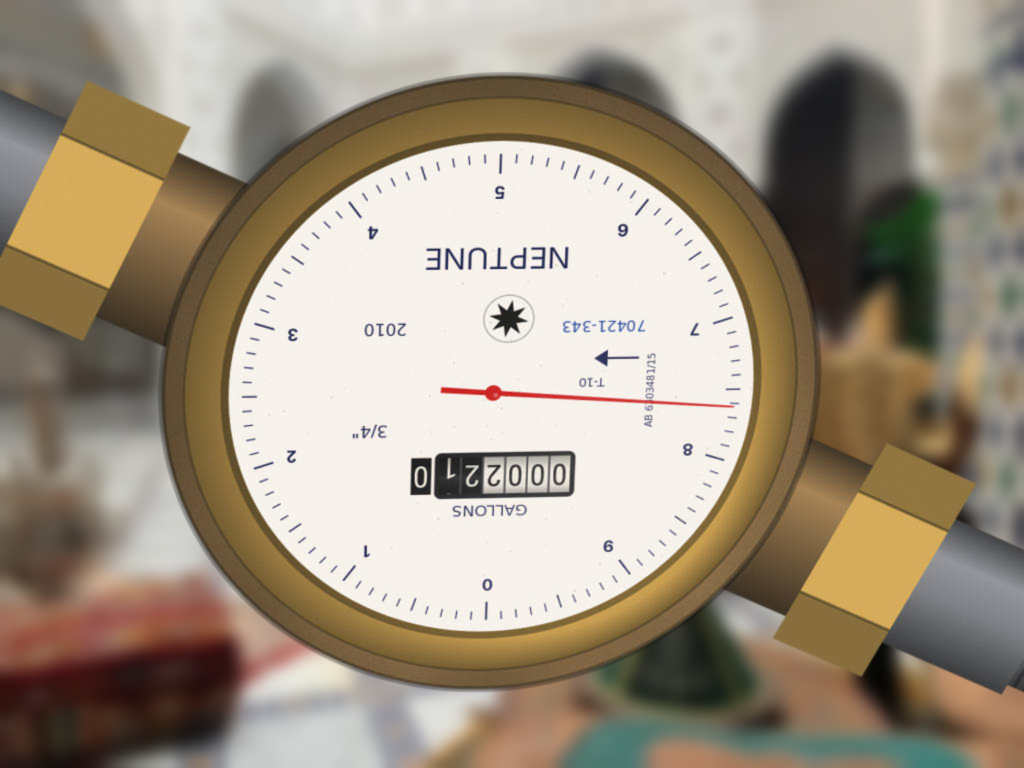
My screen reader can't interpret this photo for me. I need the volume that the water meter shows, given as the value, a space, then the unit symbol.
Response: 2207.6 gal
